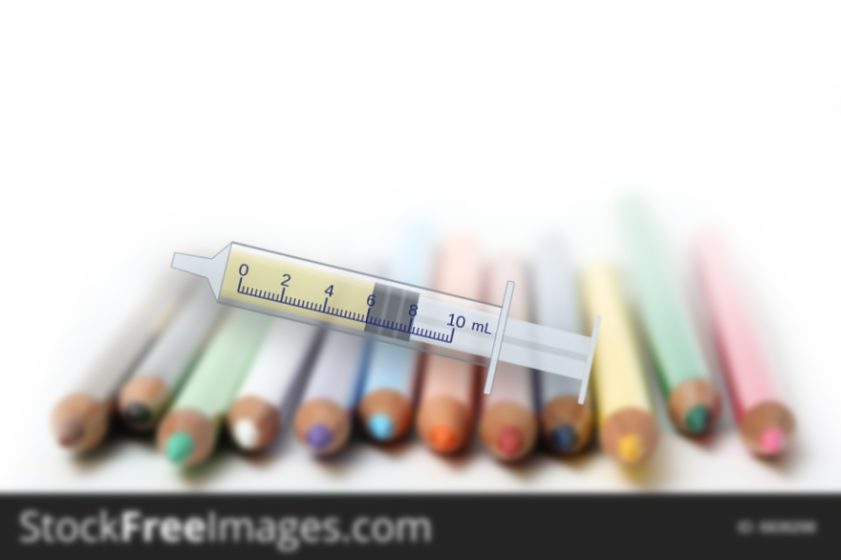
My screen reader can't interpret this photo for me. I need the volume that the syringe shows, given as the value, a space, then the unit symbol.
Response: 6 mL
